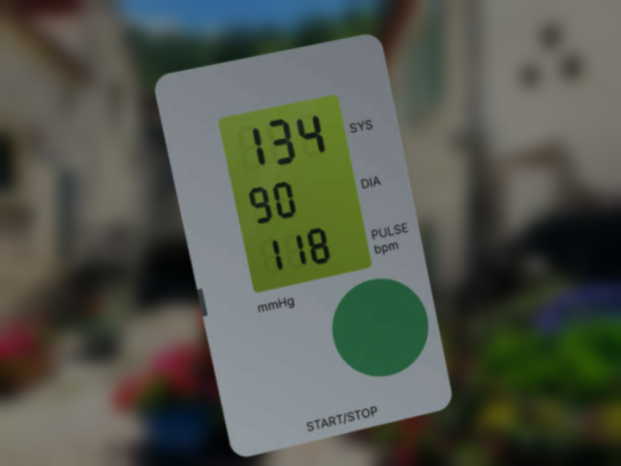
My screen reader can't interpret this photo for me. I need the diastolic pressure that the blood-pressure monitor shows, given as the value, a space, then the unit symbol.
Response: 90 mmHg
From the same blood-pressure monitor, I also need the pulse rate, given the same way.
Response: 118 bpm
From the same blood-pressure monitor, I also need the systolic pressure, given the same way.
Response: 134 mmHg
